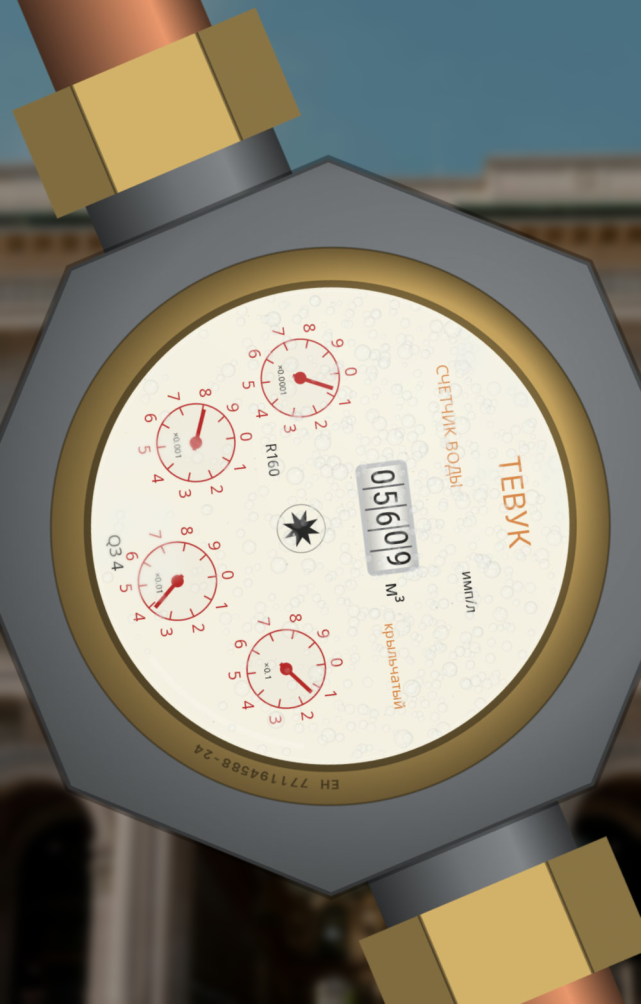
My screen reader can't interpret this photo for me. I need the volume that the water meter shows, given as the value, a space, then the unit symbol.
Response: 5609.1380 m³
